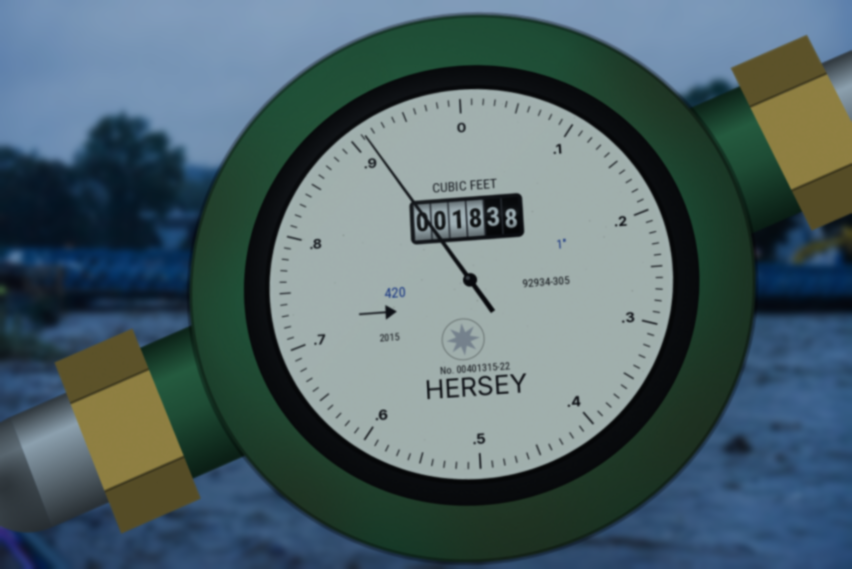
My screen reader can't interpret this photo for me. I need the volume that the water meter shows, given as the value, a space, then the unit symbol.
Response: 1837.91 ft³
